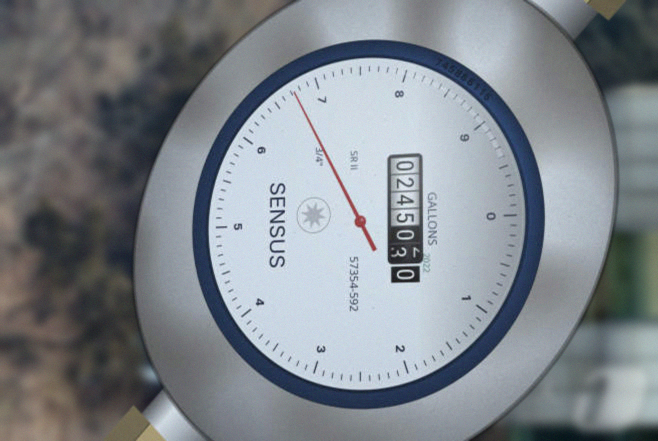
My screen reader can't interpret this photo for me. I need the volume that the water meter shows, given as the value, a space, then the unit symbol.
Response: 245026.7 gal
